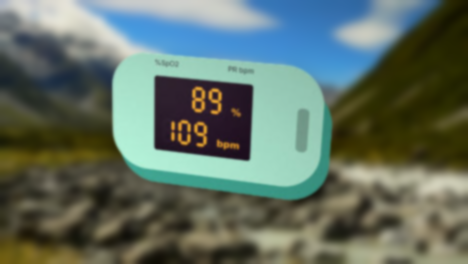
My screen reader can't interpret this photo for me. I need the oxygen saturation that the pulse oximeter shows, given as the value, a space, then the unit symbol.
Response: 89 %
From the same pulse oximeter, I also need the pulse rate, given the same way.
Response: 109 bpm
